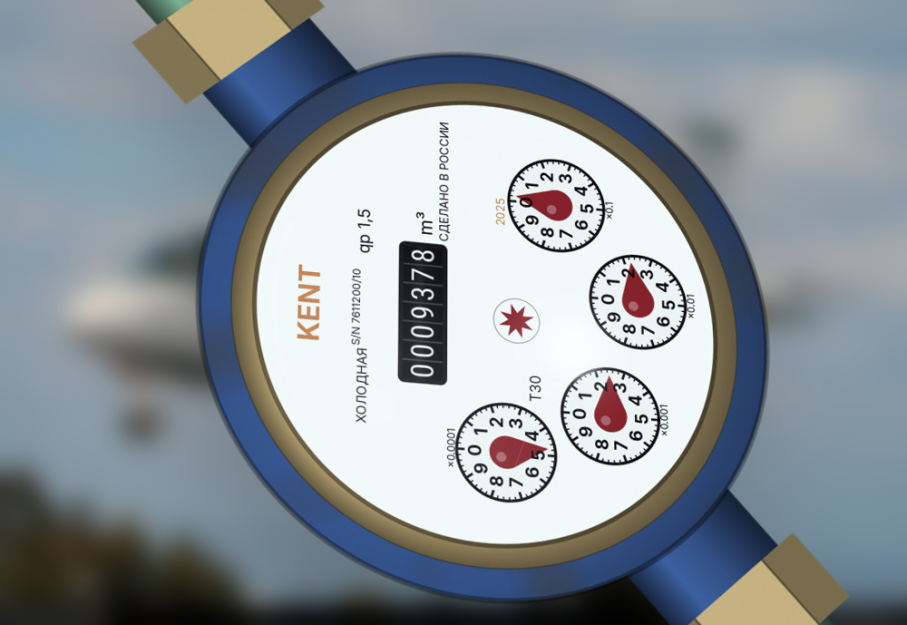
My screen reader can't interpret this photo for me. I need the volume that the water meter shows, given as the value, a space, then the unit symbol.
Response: 9378.0224 m³
